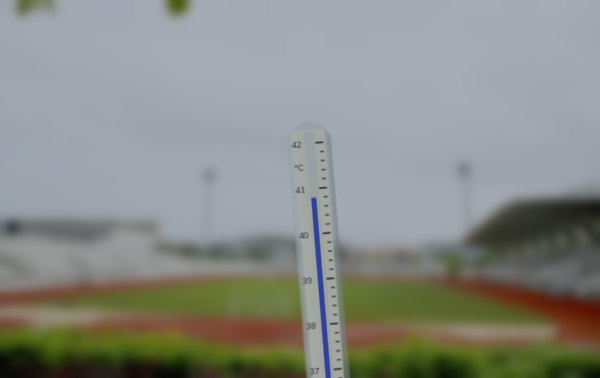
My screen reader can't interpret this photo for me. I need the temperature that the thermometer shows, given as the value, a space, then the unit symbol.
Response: 40.8 °C
